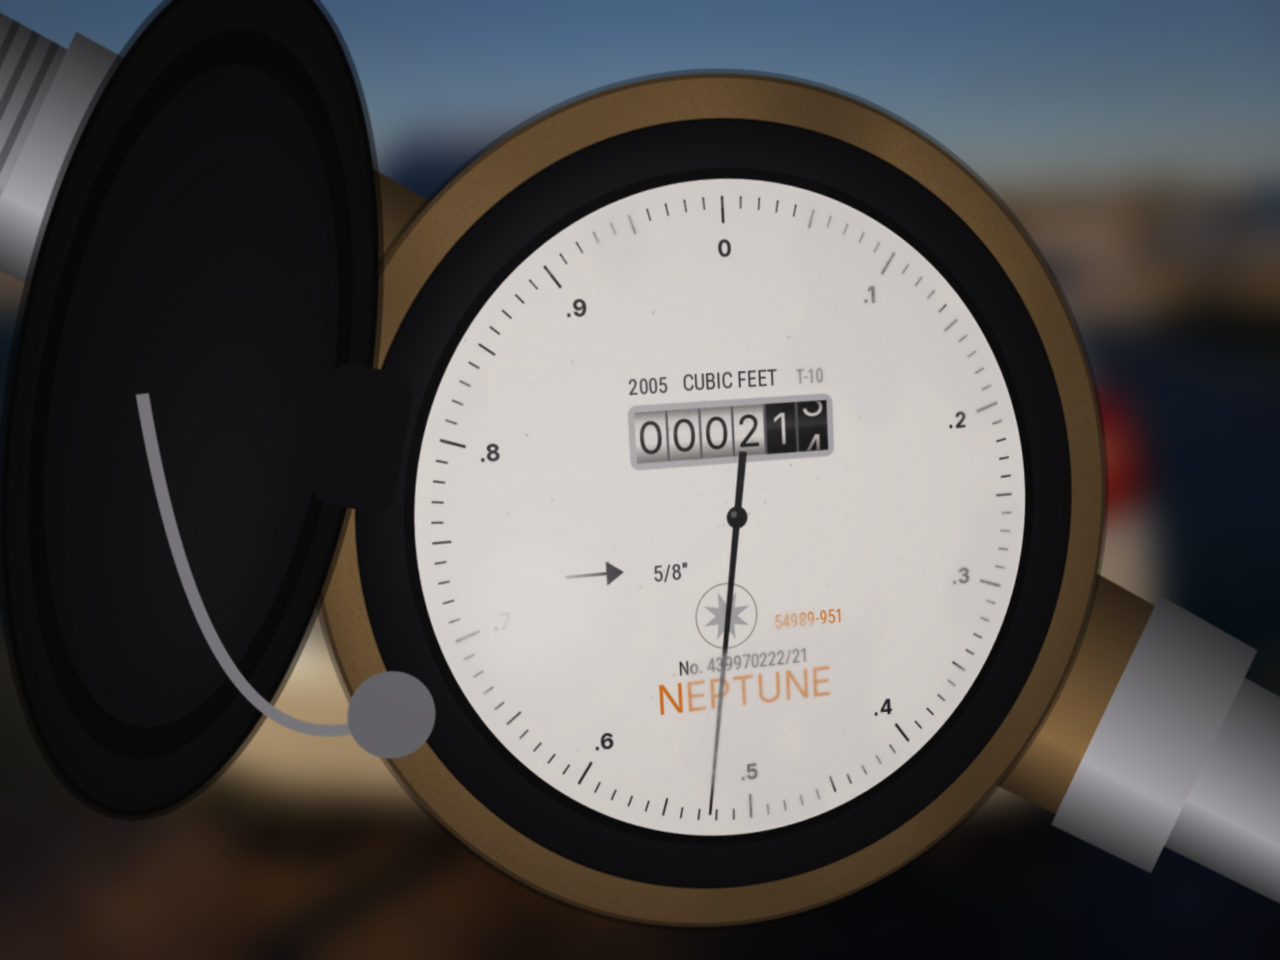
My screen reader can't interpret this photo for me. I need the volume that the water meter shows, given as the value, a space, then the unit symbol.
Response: 213.52 ft³
